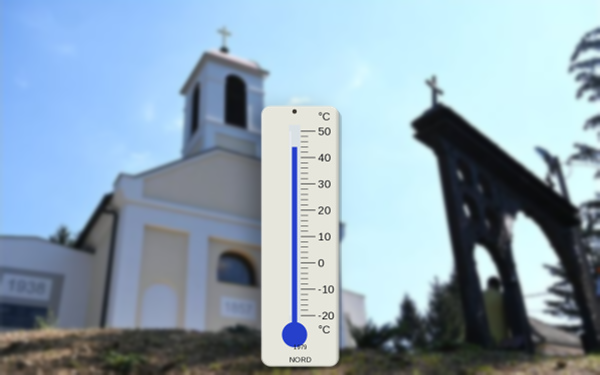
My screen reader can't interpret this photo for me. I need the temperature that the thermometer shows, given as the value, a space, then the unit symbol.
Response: 44 °C
